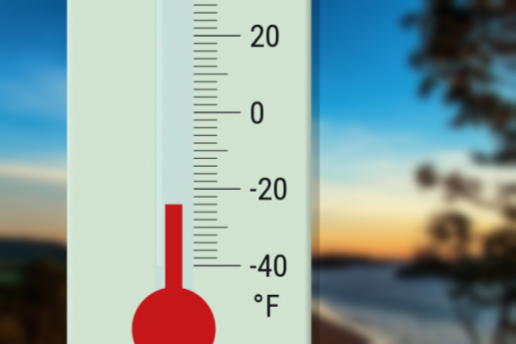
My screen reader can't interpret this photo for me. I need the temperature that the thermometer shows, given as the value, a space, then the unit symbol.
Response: -24 °F
